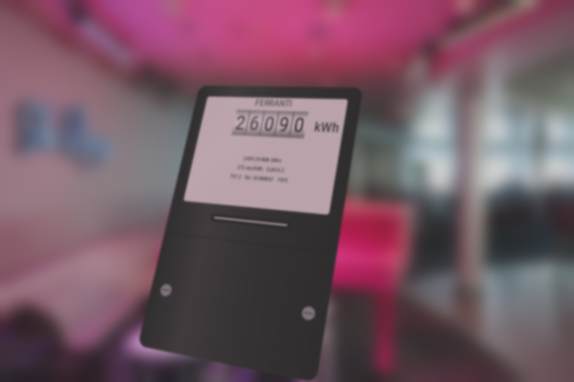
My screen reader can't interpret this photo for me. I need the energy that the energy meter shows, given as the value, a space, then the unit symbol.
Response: 26090 kWh
